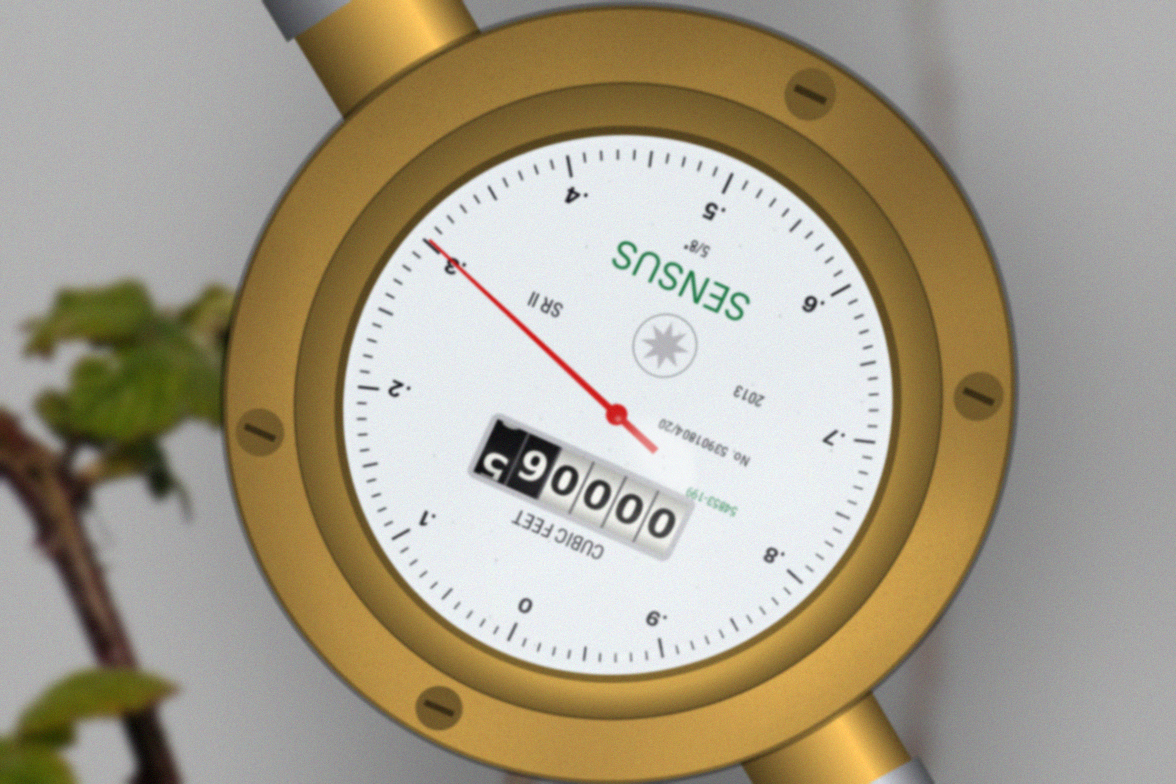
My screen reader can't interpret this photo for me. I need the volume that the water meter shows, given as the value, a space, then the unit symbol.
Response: 65.30 ft³
